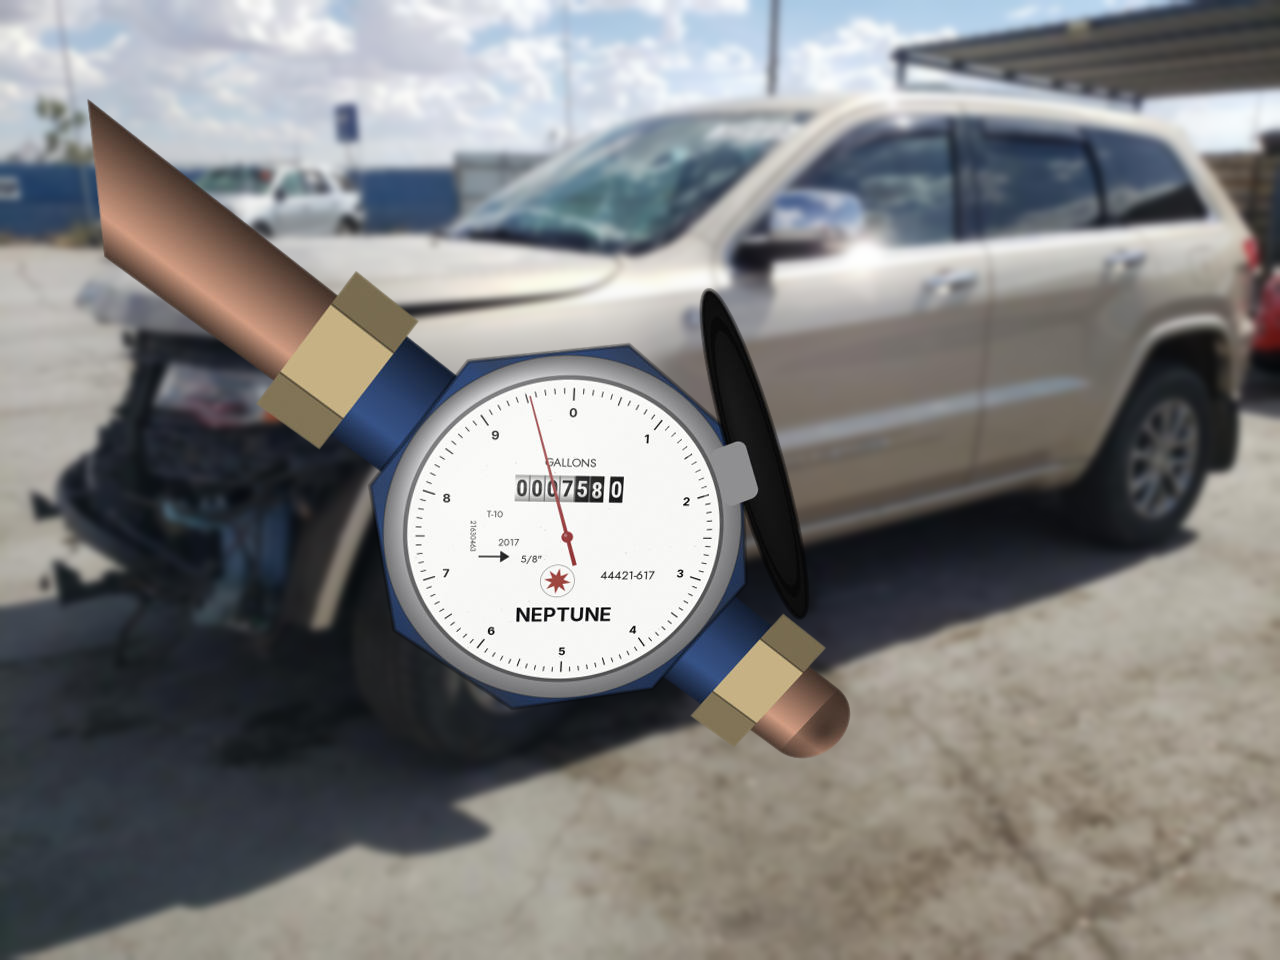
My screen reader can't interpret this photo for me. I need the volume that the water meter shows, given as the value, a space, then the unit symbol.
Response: 7579.5 gal
